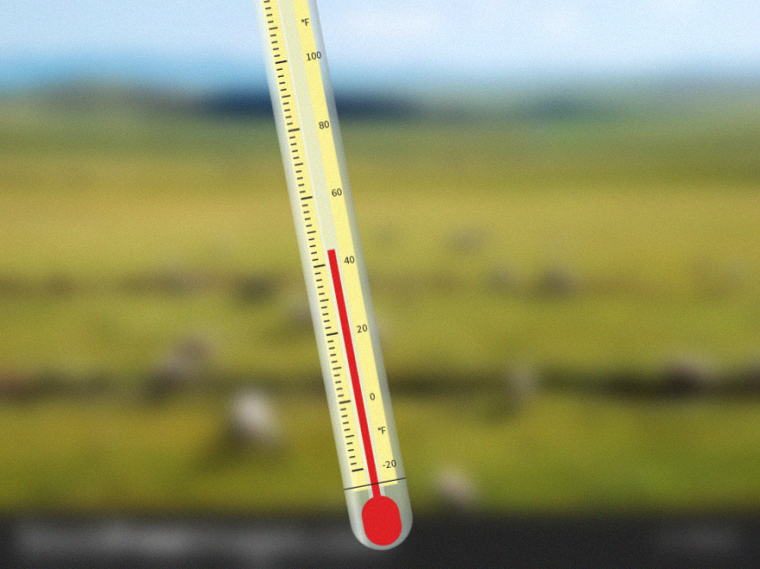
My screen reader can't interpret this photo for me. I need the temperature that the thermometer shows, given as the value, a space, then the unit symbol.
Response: 44 °F
